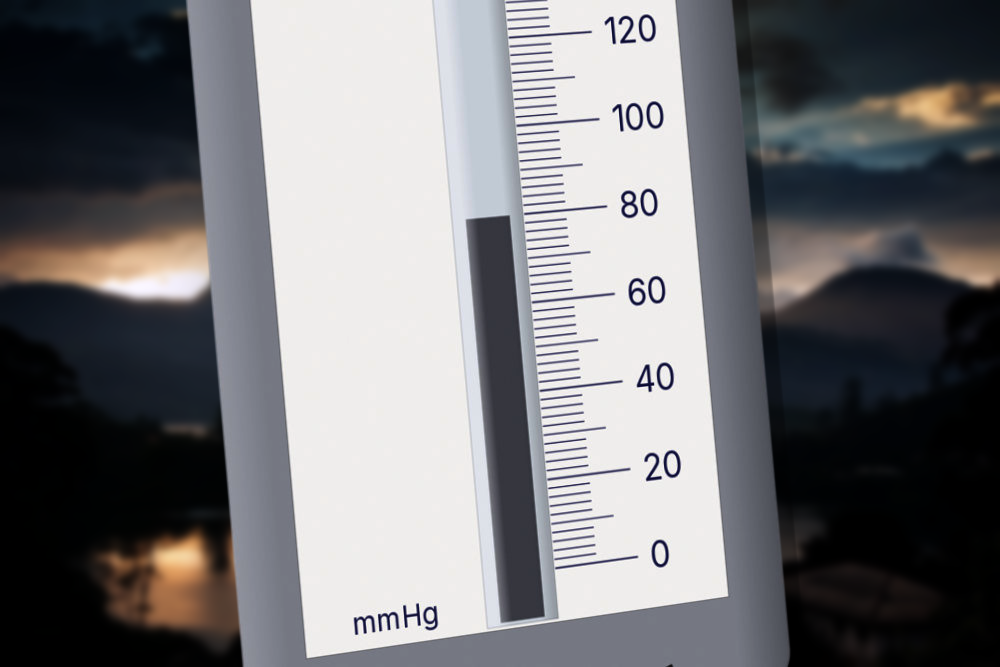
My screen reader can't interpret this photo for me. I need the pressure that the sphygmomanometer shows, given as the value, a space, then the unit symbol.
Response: 80 mmHg
